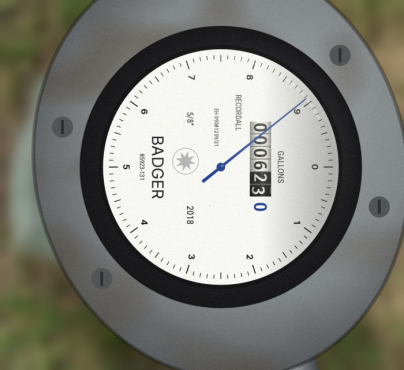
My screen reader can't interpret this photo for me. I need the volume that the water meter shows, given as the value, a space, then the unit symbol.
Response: 6228.9 gal
